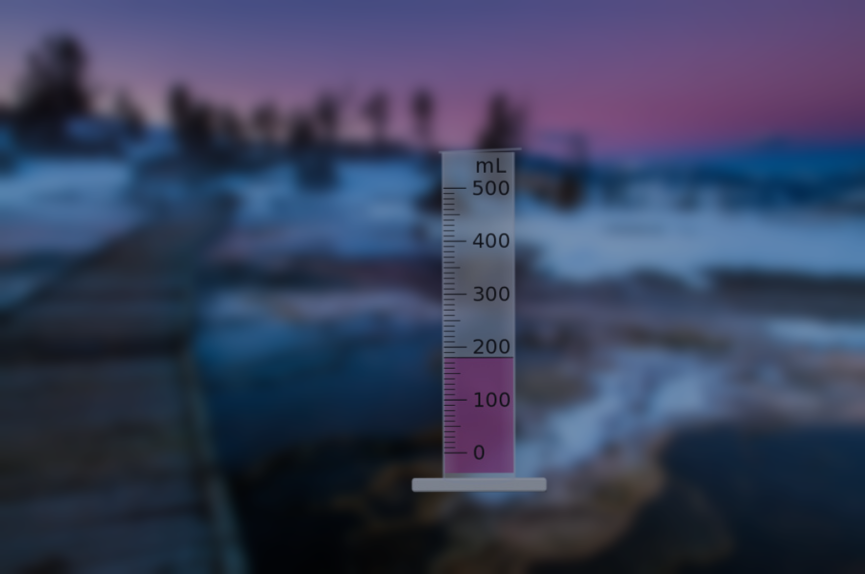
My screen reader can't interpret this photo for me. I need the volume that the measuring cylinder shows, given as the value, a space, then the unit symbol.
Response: 180 mL
